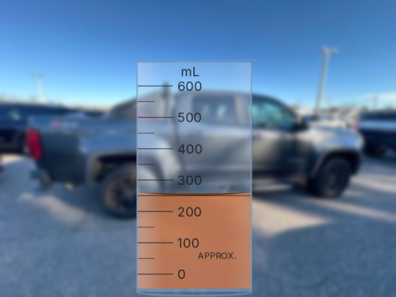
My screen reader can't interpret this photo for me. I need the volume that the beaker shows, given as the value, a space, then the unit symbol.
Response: 250 mL
